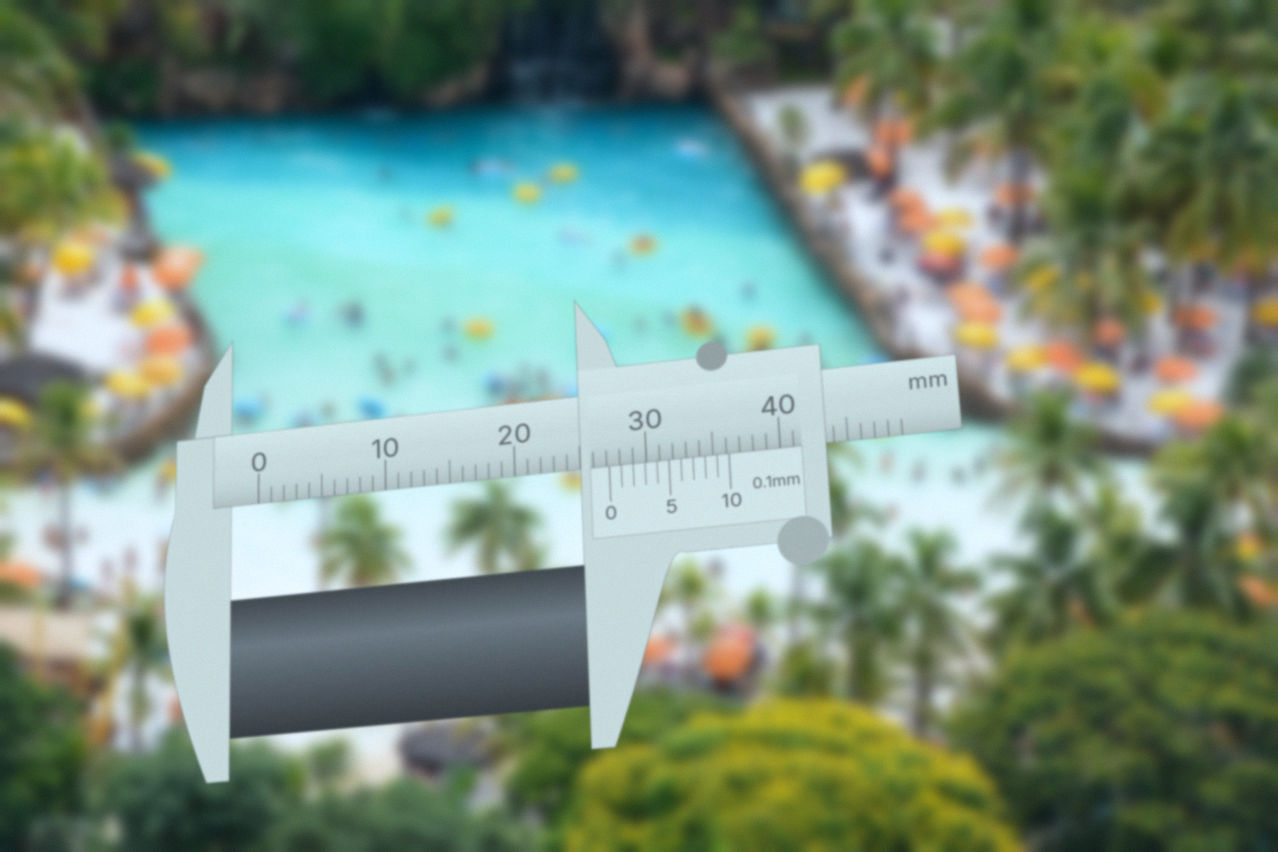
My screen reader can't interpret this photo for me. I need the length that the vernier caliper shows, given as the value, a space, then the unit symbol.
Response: 27.2 mm
